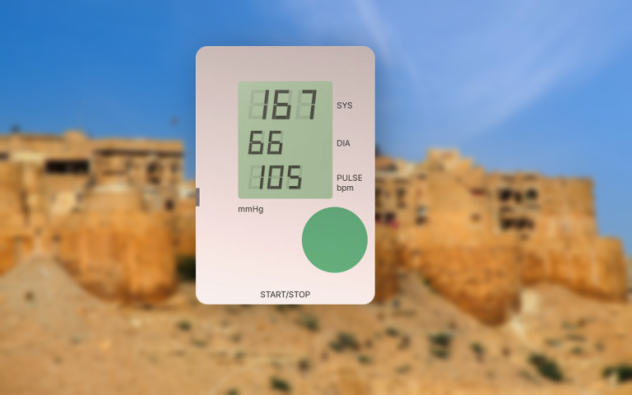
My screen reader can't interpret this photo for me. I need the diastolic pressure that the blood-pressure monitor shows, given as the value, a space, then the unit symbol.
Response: 66 mmHg
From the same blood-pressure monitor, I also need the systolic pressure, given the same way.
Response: 167 mmHg
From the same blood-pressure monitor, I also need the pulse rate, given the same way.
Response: 105 bpm
